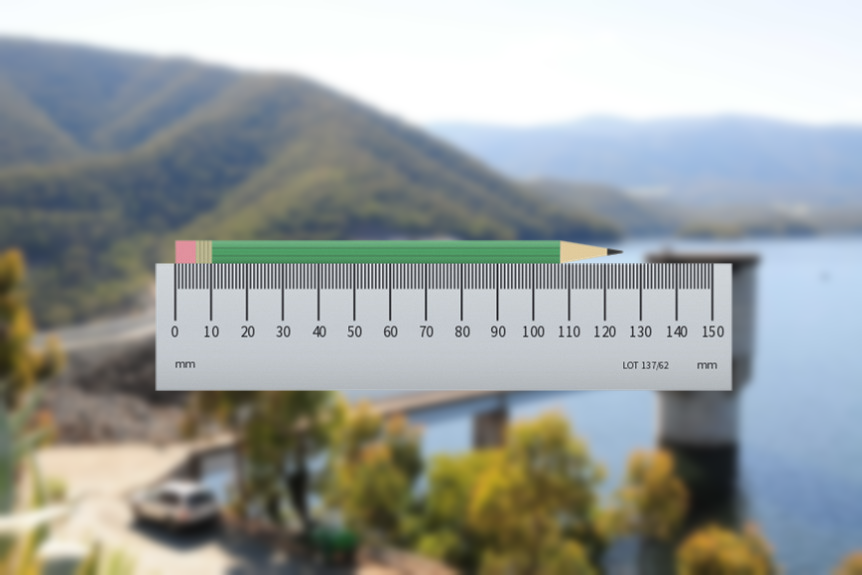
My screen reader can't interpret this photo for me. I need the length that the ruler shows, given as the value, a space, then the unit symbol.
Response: 125 mm
